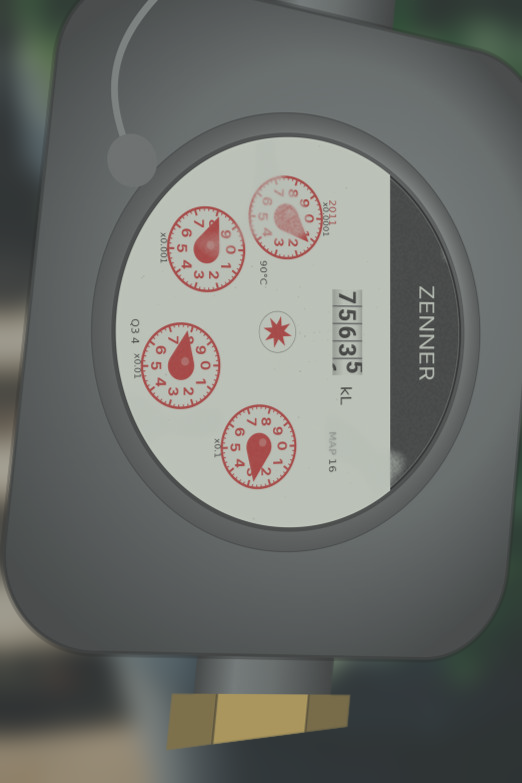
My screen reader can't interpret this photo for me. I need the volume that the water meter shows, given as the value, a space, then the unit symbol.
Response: 75635.2781 kL
